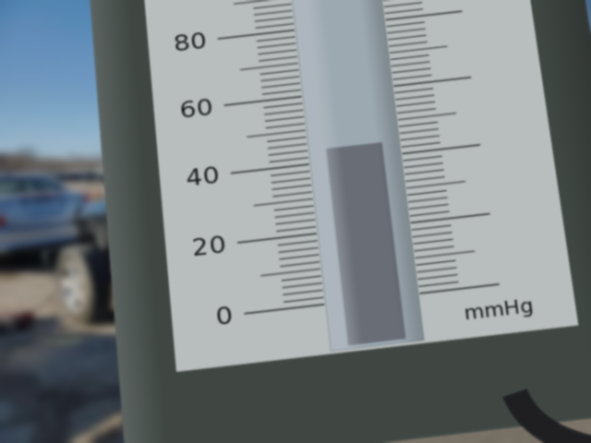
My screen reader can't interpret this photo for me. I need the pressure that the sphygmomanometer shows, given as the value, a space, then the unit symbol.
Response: 44 mmHg
